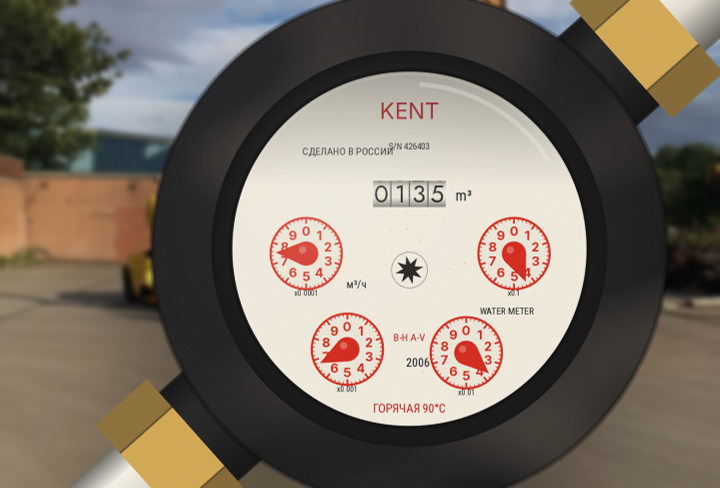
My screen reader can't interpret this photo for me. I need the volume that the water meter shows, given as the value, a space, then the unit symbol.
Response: 135.4367 m³
